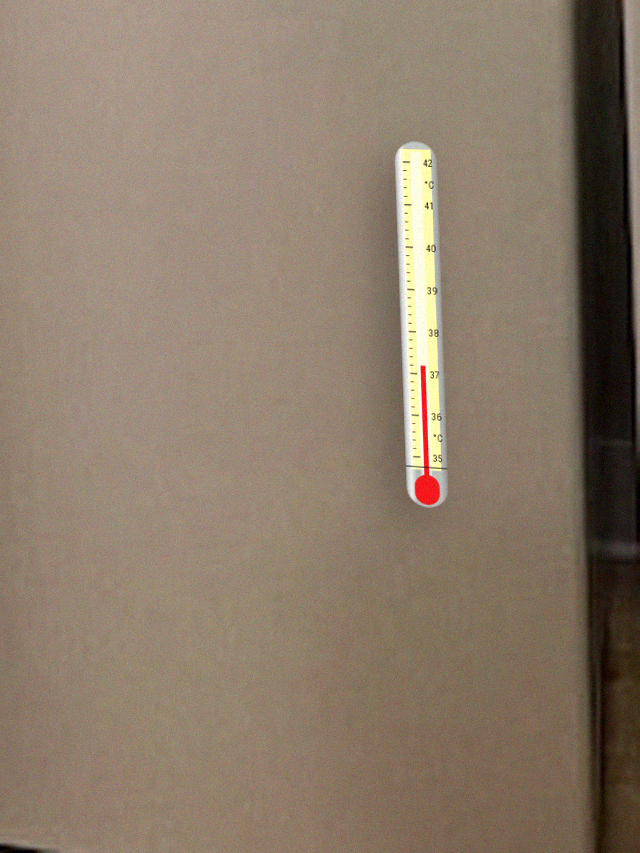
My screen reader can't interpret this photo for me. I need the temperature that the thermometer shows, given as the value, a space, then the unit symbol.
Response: 37.2 °C
